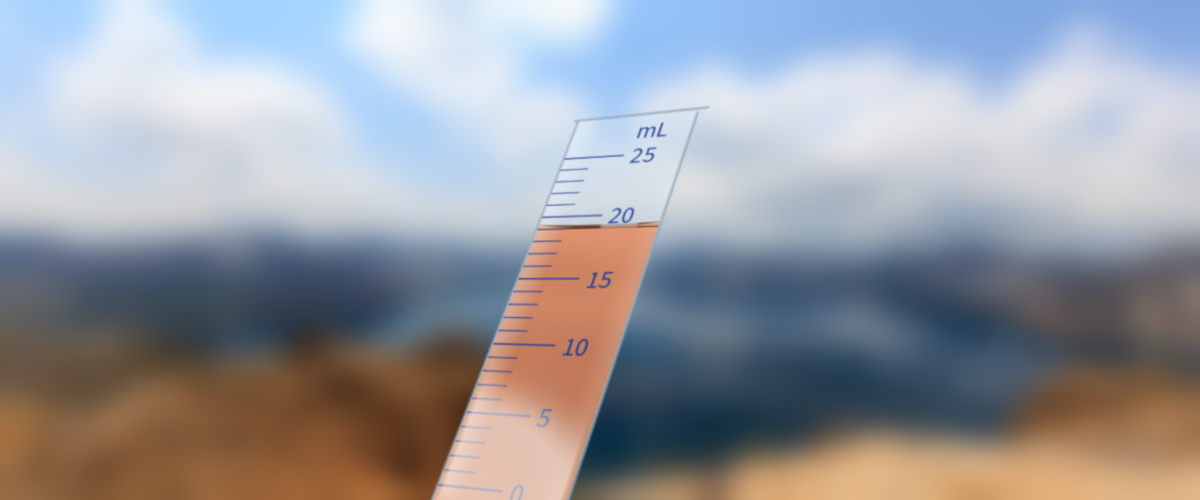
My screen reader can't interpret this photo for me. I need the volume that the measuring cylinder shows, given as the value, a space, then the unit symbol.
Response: 19 mL
